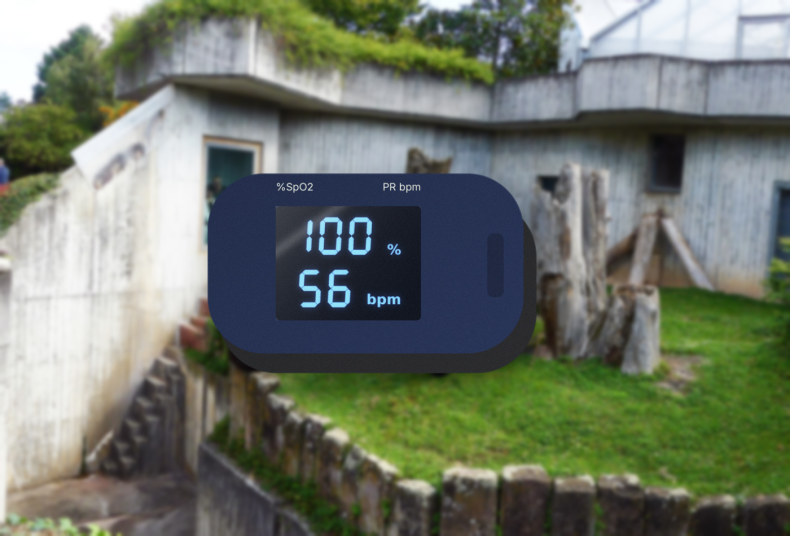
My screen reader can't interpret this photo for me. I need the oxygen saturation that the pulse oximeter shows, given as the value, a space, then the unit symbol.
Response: 100 %
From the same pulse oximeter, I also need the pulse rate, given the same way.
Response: 56 bpm
